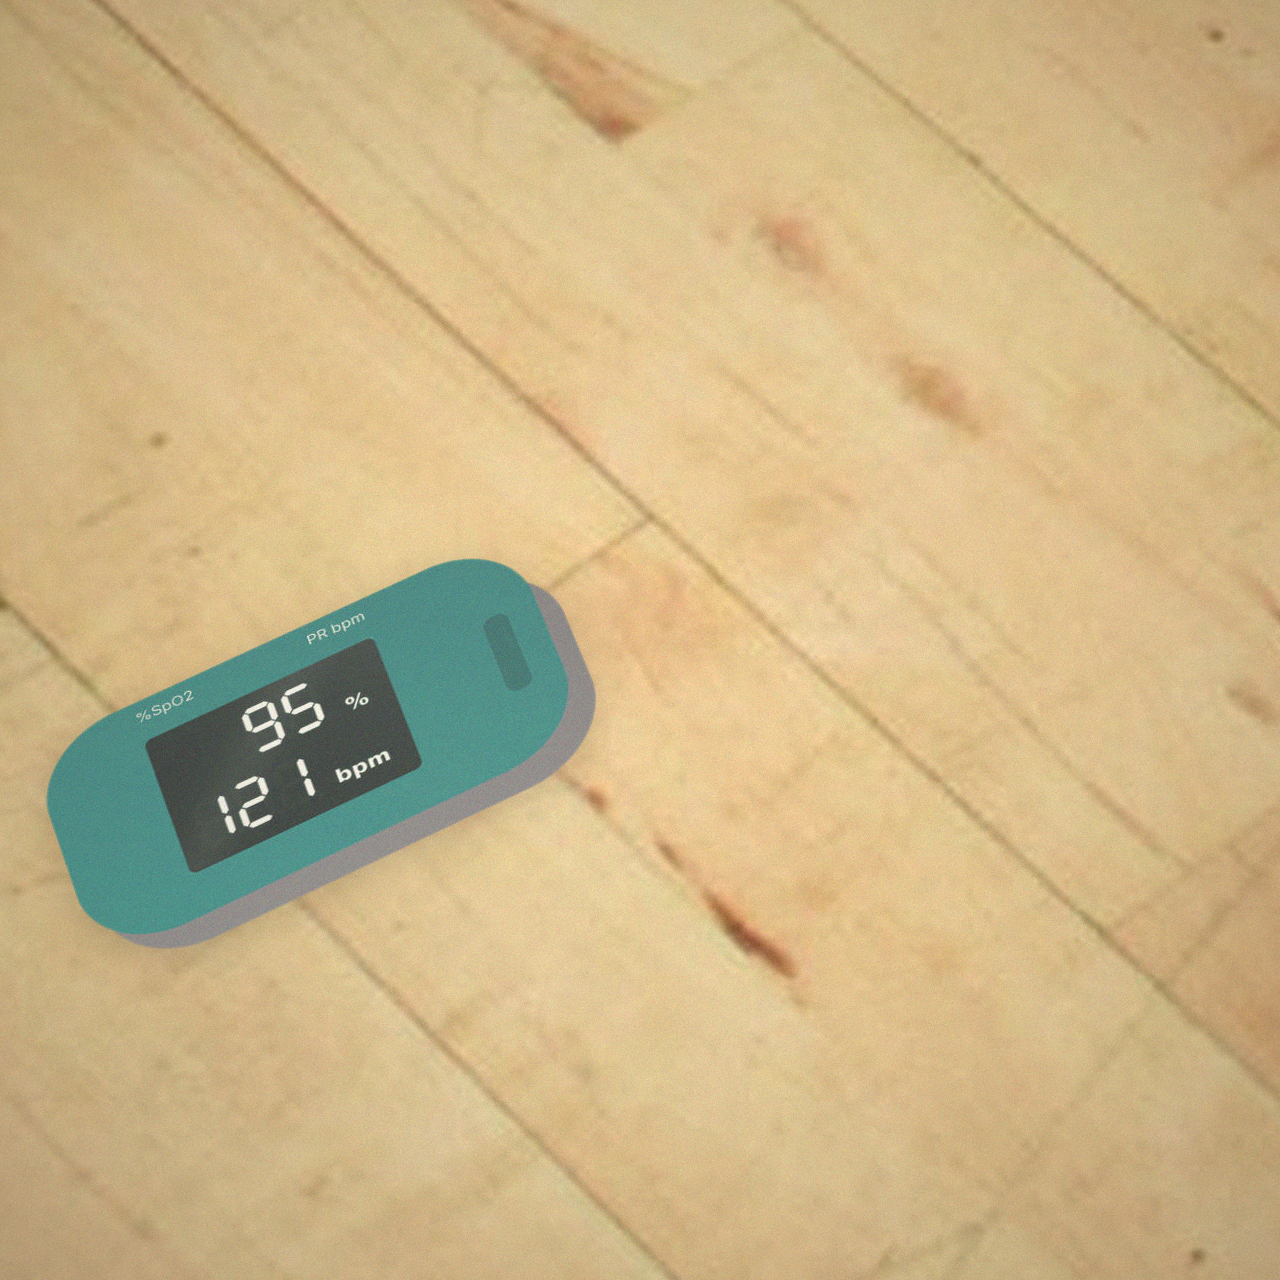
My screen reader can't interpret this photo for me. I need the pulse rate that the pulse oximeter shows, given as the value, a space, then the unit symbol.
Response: 121 bpm
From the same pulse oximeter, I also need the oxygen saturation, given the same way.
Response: 95 %
